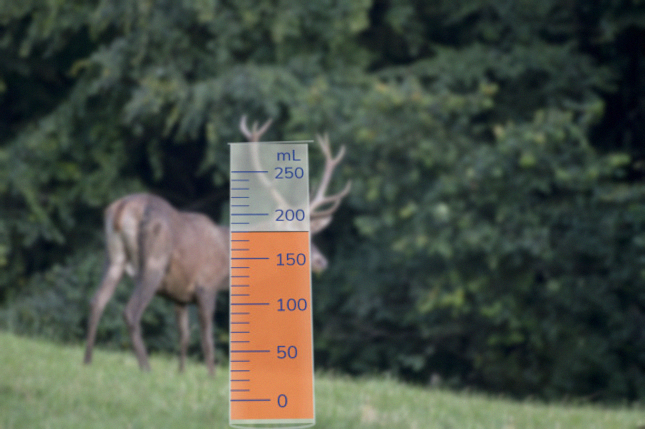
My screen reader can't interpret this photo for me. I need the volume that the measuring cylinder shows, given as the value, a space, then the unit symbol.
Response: 180 mL
